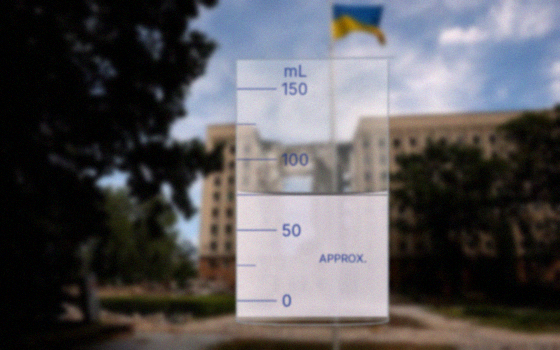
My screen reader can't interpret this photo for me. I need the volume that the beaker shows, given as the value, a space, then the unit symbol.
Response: 75 mL
